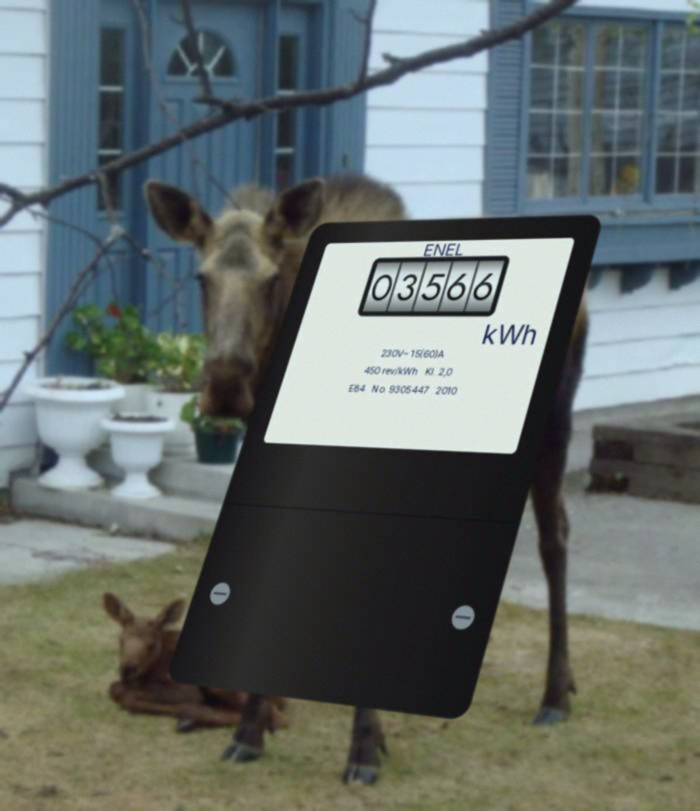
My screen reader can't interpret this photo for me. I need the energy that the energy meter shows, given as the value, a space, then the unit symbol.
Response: 3566 kWh
